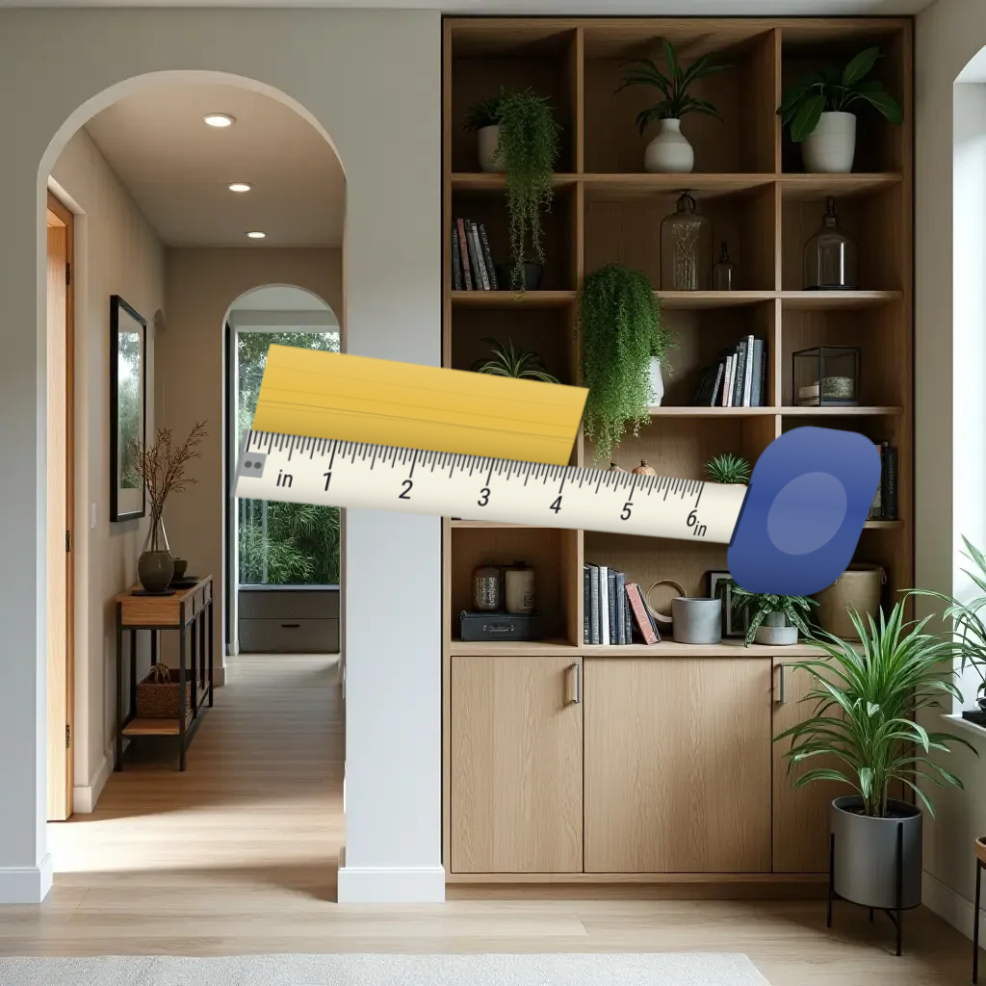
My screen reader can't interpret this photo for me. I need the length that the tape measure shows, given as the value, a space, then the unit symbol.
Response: 4 in
